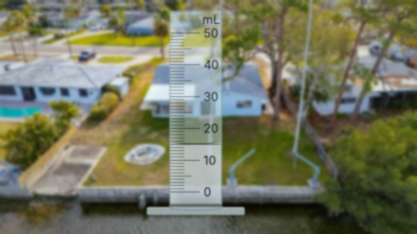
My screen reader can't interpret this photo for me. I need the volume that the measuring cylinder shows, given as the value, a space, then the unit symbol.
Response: 15 mL
